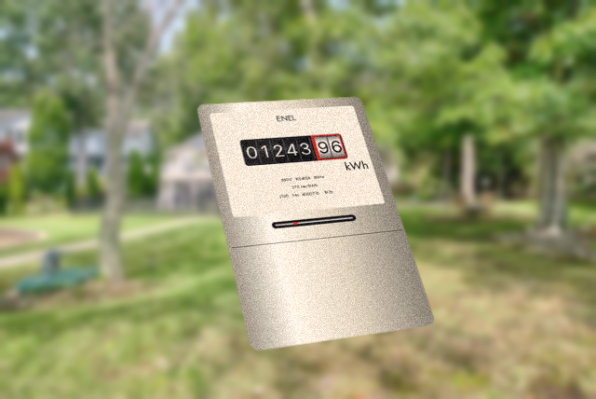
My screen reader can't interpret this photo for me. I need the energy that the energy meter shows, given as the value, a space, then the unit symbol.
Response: 1243.96 kWh
